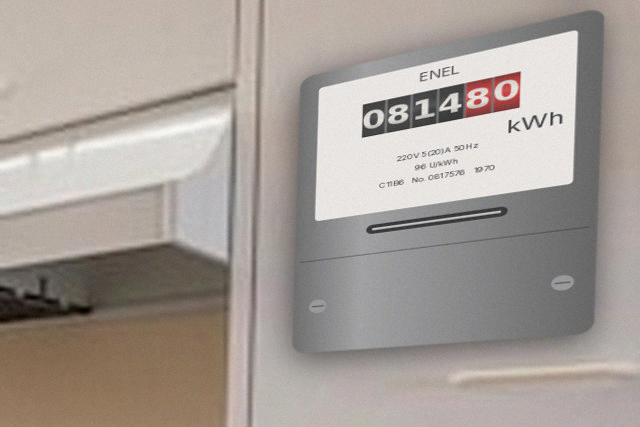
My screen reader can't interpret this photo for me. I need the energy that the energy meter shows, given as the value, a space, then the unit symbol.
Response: 814.80 kWh
